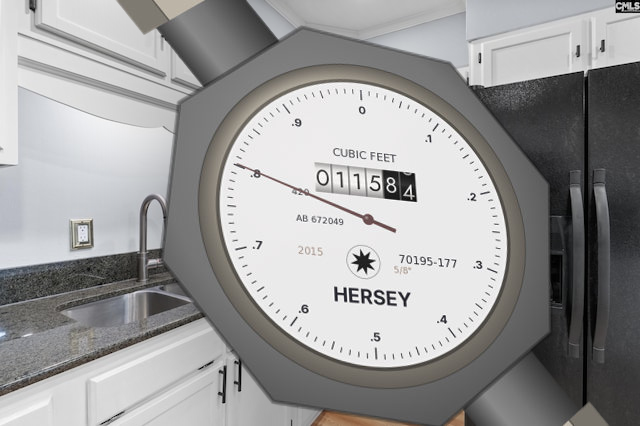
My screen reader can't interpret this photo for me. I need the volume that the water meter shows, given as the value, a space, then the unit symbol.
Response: 11583.80 ft³
